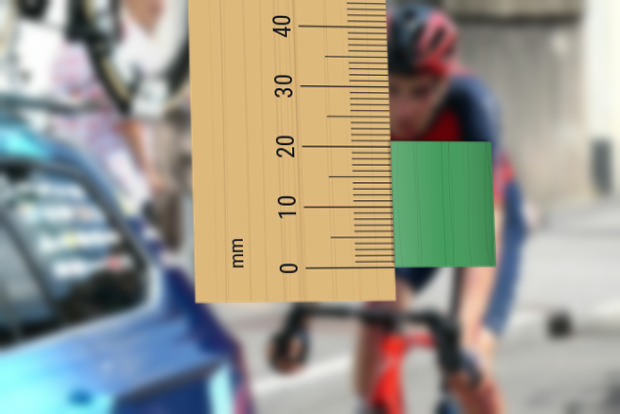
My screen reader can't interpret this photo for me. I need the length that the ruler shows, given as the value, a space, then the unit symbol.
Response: 21 mm
